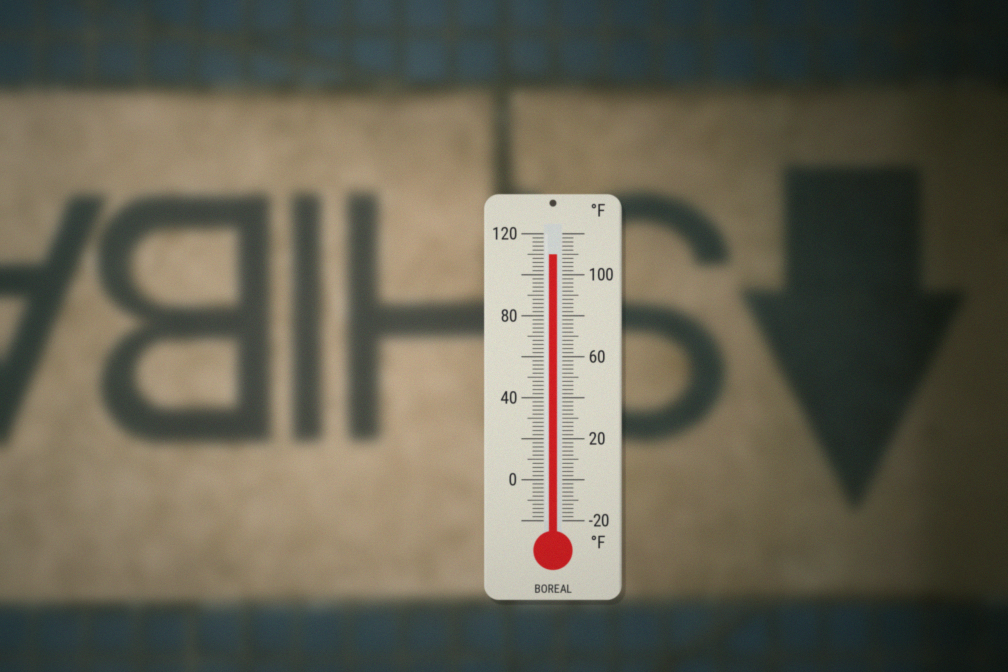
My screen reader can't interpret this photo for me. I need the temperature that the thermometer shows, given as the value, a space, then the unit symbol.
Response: 110 °F
